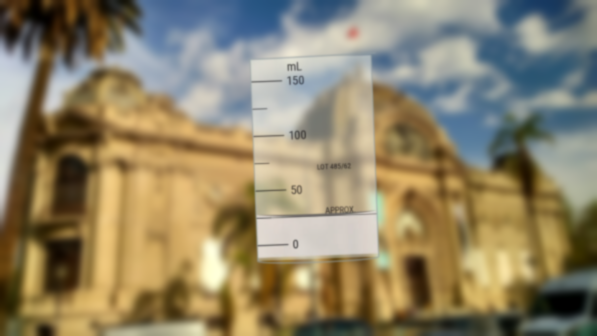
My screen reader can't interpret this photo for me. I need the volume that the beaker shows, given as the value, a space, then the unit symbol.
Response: 25 mL
